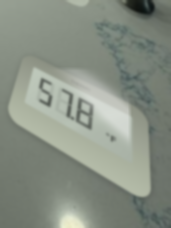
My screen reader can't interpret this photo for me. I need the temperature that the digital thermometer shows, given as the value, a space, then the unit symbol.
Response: 57.8 °F
